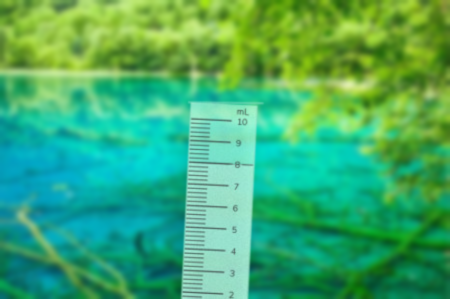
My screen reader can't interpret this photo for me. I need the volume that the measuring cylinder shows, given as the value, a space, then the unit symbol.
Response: 8 mL
